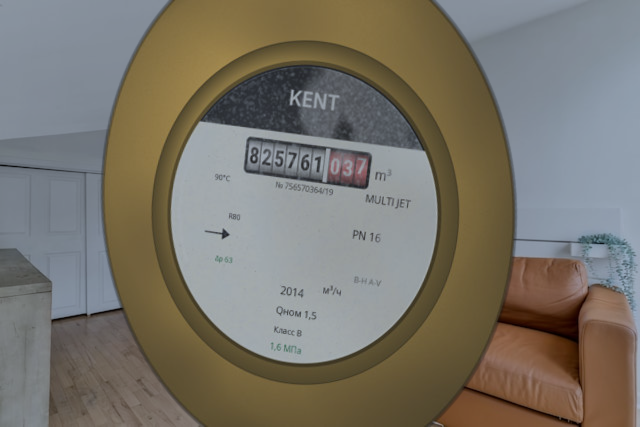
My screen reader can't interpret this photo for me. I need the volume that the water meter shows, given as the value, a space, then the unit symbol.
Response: 825761.037 m³
